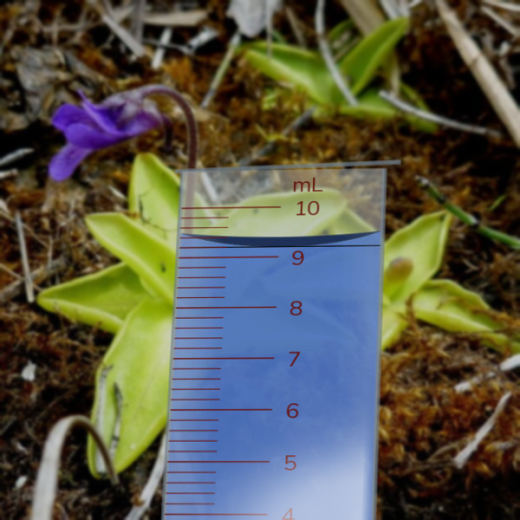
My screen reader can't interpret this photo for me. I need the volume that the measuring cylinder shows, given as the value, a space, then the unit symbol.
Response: 9.2 mL
